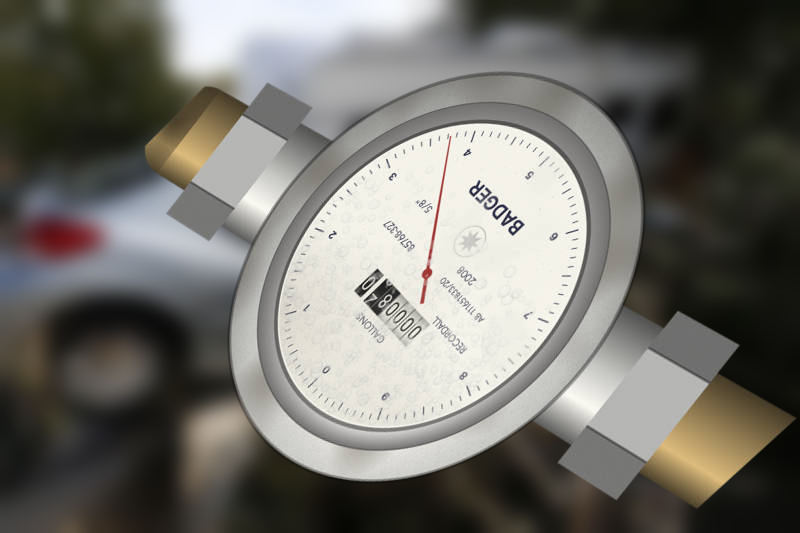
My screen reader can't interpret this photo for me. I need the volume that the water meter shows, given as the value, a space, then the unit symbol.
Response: 823.7 gal
